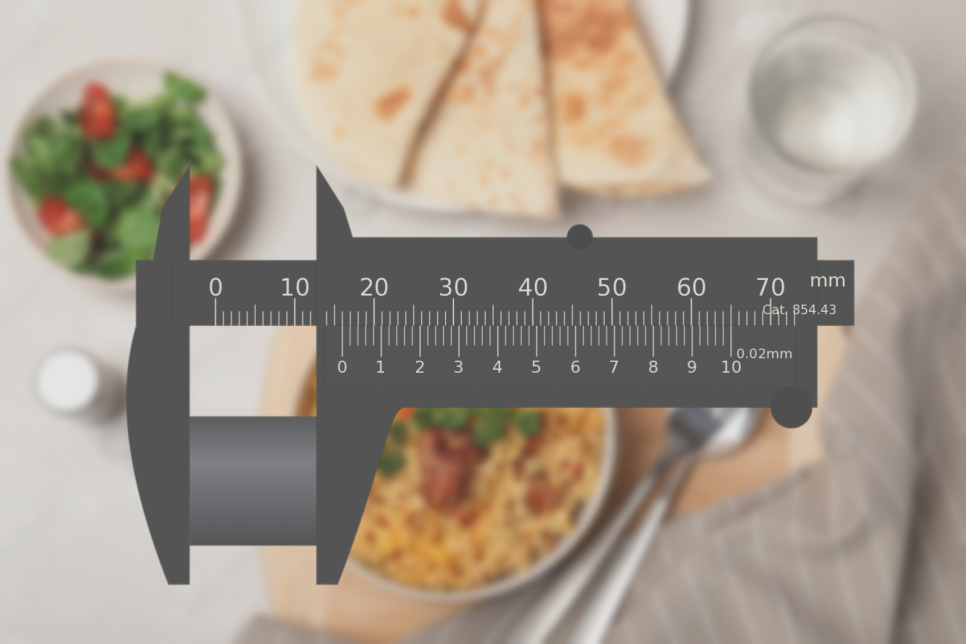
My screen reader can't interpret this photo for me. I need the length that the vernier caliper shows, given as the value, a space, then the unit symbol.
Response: 16.0 mm
